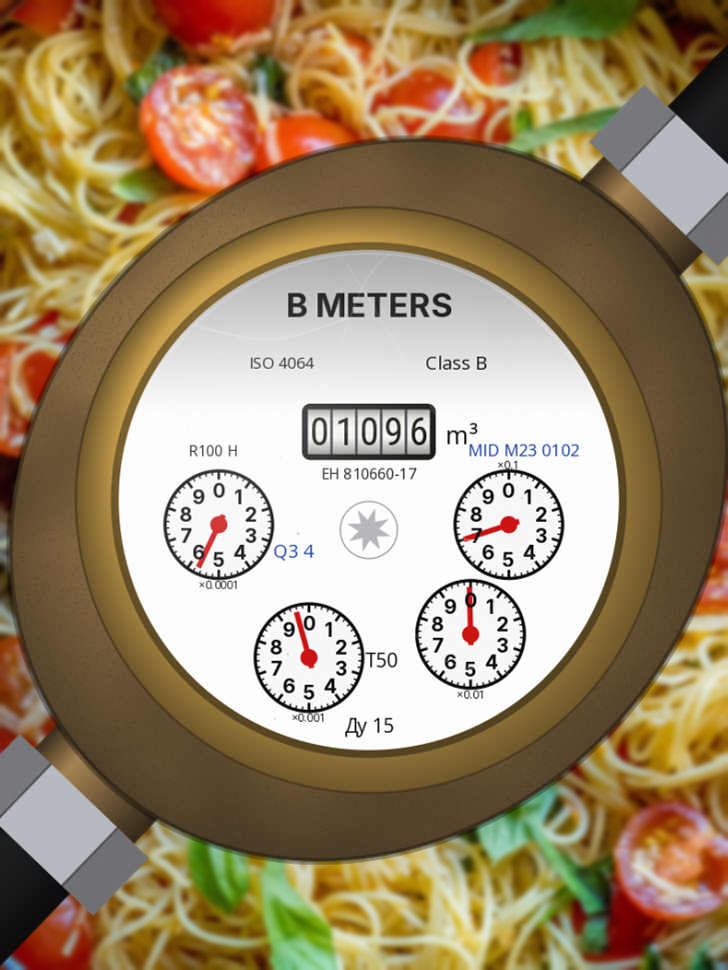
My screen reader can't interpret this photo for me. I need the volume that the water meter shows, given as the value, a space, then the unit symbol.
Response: 1096.6995 m³
